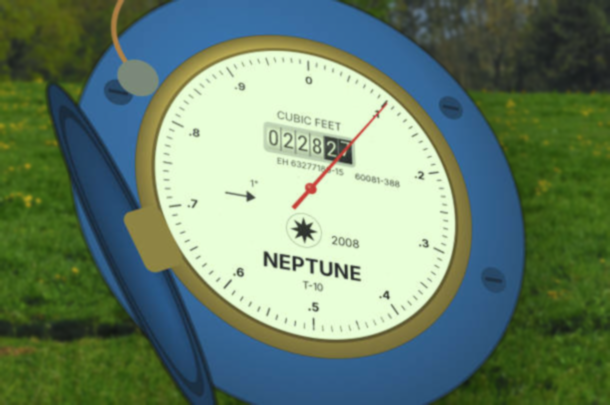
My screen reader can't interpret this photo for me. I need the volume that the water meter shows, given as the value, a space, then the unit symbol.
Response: 22827.10 ft³
